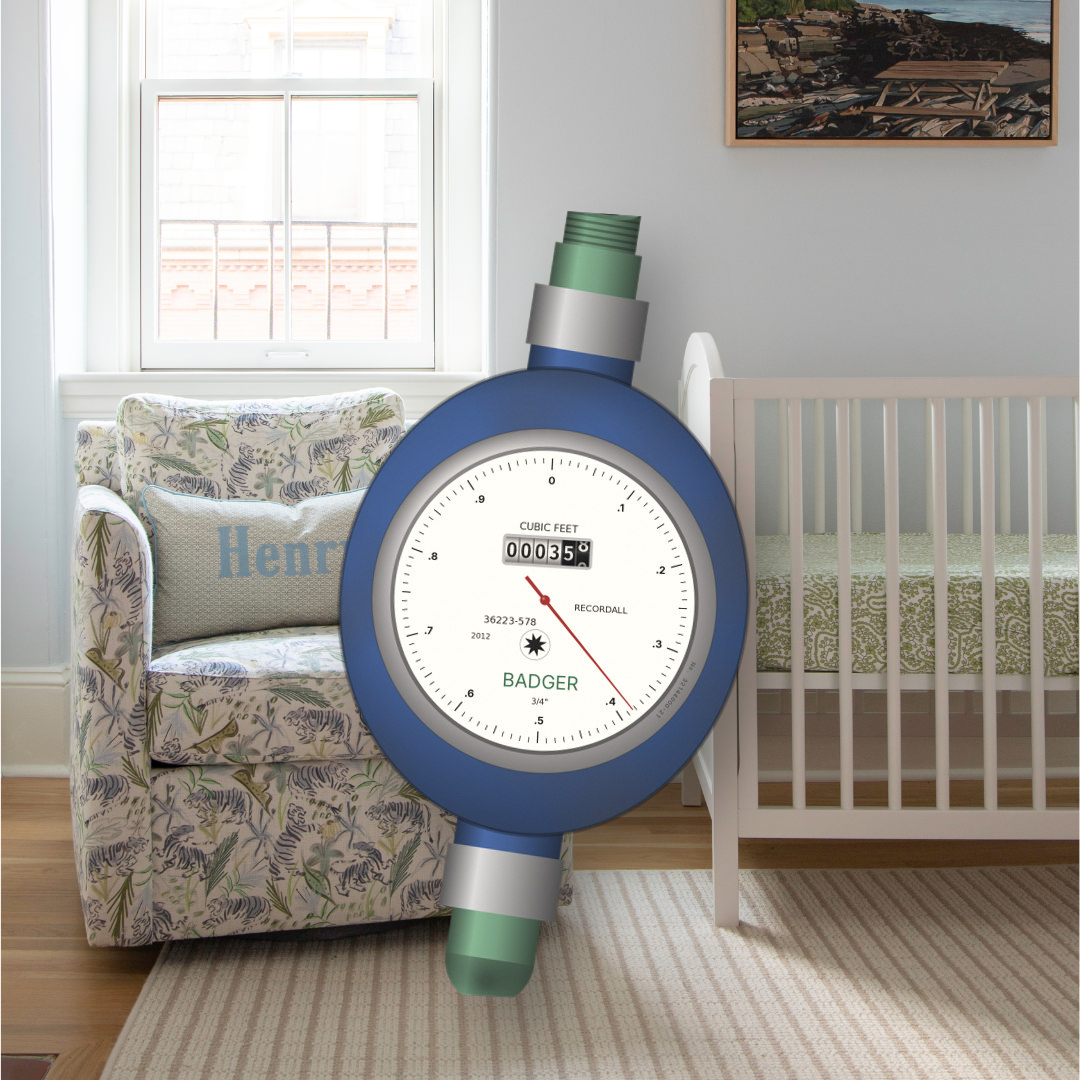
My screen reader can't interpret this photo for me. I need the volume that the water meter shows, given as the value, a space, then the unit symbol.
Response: 358.38 ft³
